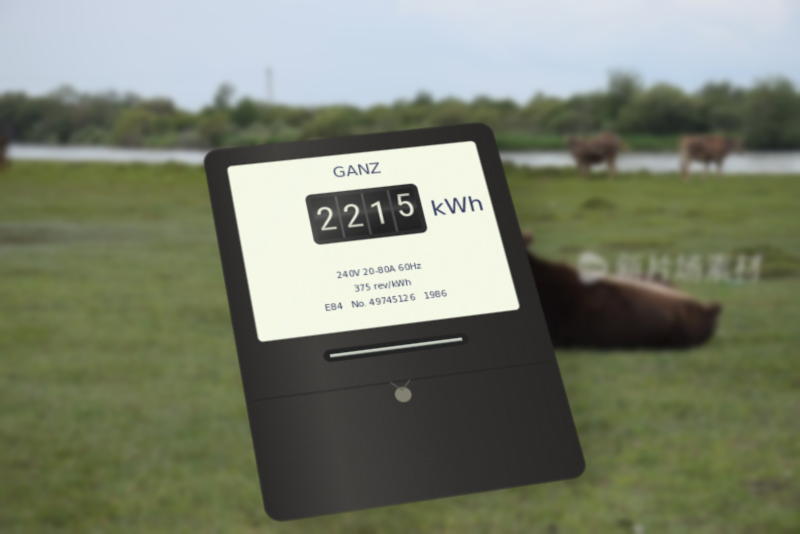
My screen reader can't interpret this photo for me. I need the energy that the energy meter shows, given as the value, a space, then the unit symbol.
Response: 2215 kWh
